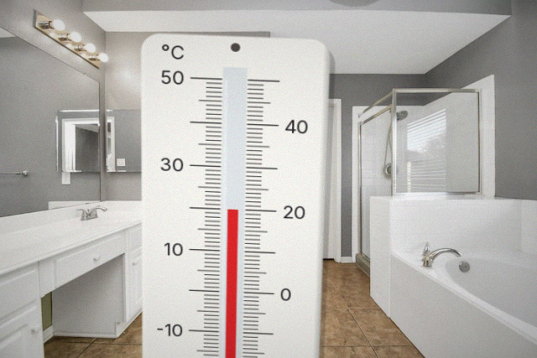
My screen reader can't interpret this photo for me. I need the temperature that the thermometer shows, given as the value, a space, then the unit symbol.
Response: 20 °C
